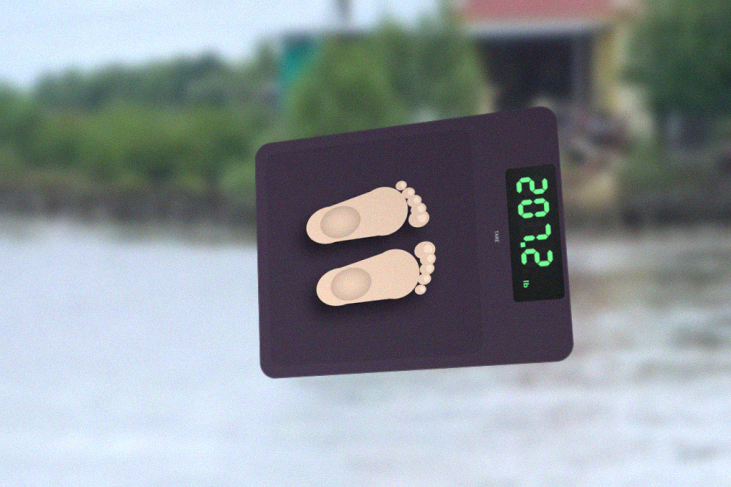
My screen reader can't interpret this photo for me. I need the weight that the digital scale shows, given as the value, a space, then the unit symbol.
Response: 207.2 lb
